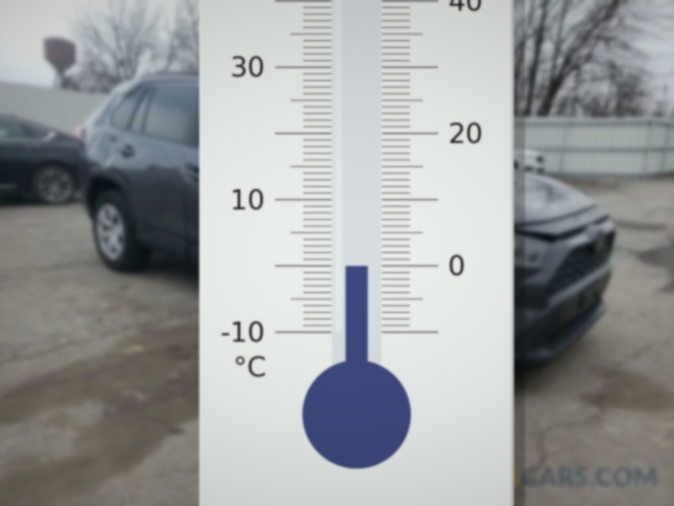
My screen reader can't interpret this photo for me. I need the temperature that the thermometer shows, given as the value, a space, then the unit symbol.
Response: 0 °C
